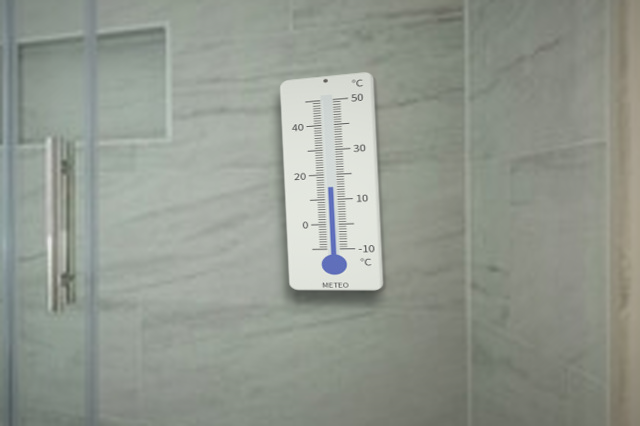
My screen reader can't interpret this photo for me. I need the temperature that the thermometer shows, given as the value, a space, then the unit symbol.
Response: 15 °C
